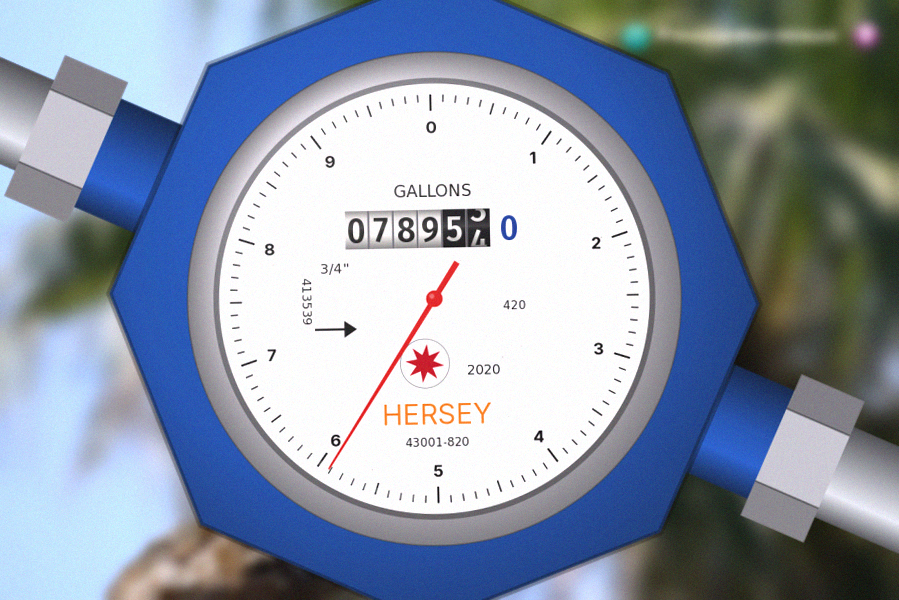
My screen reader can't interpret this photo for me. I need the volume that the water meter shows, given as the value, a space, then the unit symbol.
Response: 789535.9 gal
